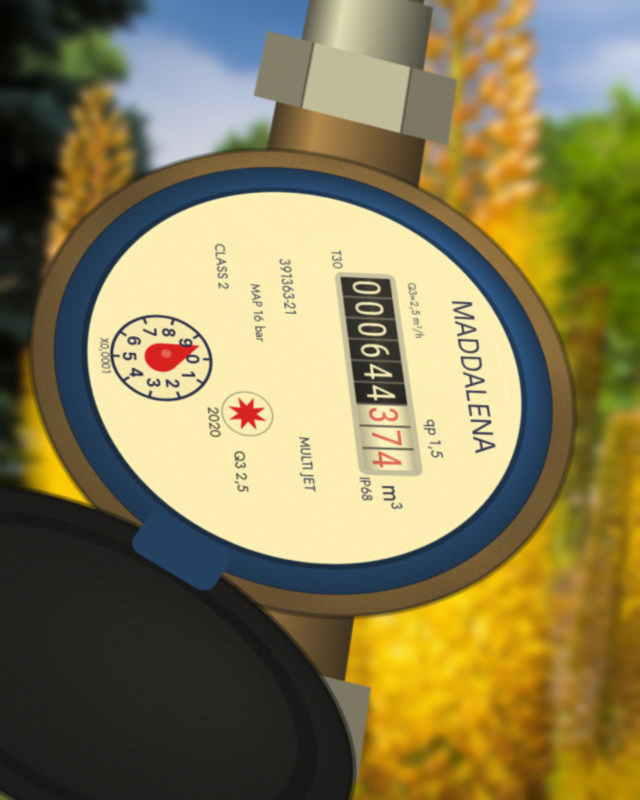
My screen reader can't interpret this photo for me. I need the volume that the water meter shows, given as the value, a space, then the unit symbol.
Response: 644.3739 m³
